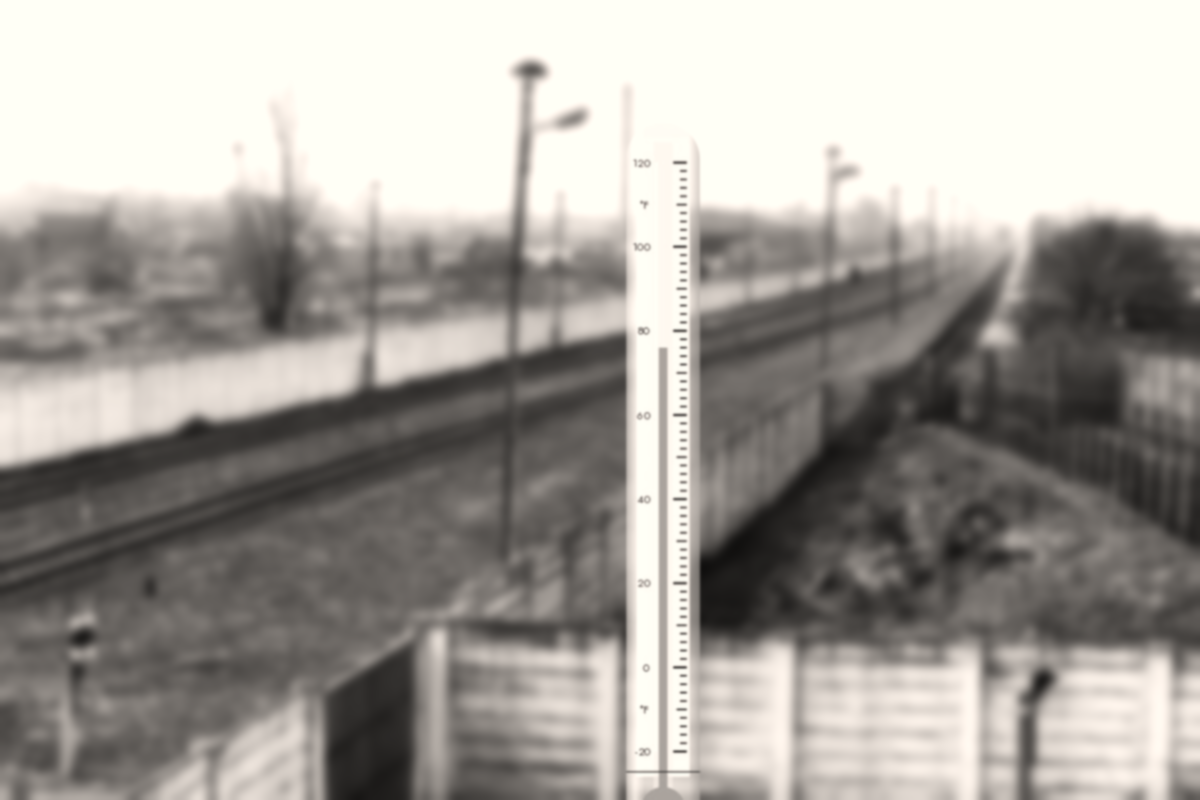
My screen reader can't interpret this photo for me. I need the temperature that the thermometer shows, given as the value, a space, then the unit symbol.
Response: 76 °F
